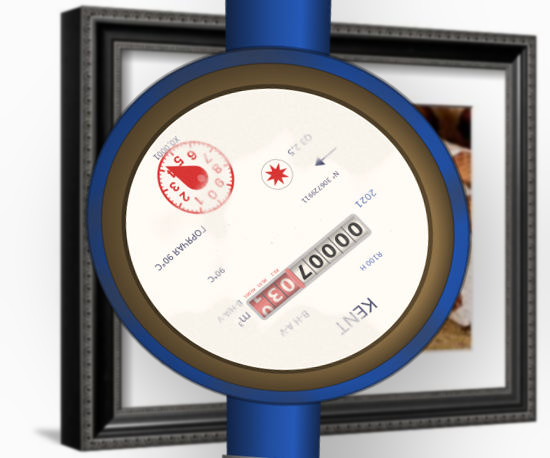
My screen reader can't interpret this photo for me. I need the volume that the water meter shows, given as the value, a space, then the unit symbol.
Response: 7.0304 m³
